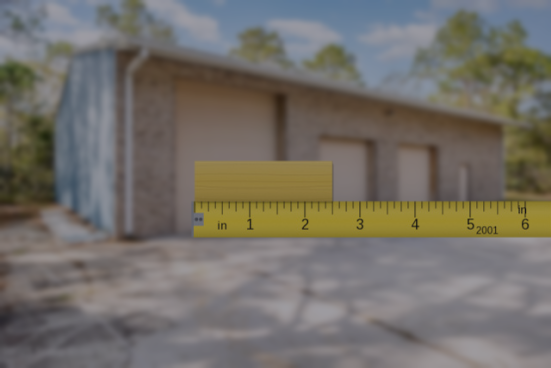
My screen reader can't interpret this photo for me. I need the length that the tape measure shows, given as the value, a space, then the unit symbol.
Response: 2.5 in
